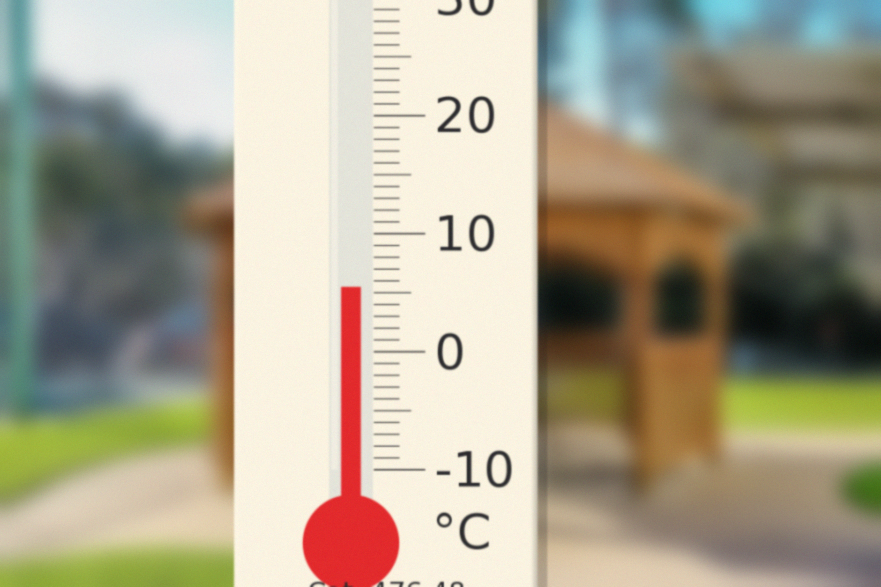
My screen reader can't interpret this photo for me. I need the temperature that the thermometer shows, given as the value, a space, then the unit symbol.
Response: 5.5 °C
